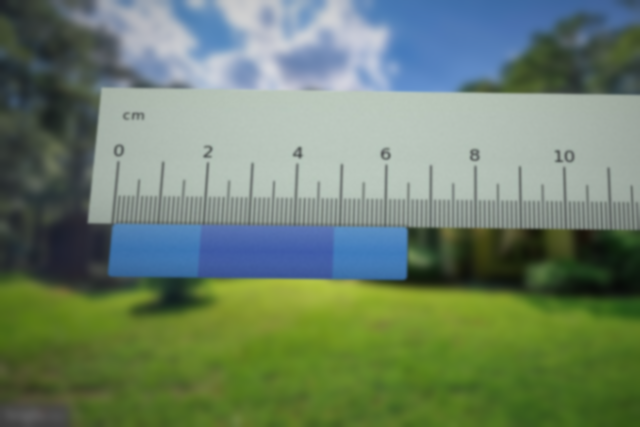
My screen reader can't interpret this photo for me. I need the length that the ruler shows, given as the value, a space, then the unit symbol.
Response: 6.5 cm
